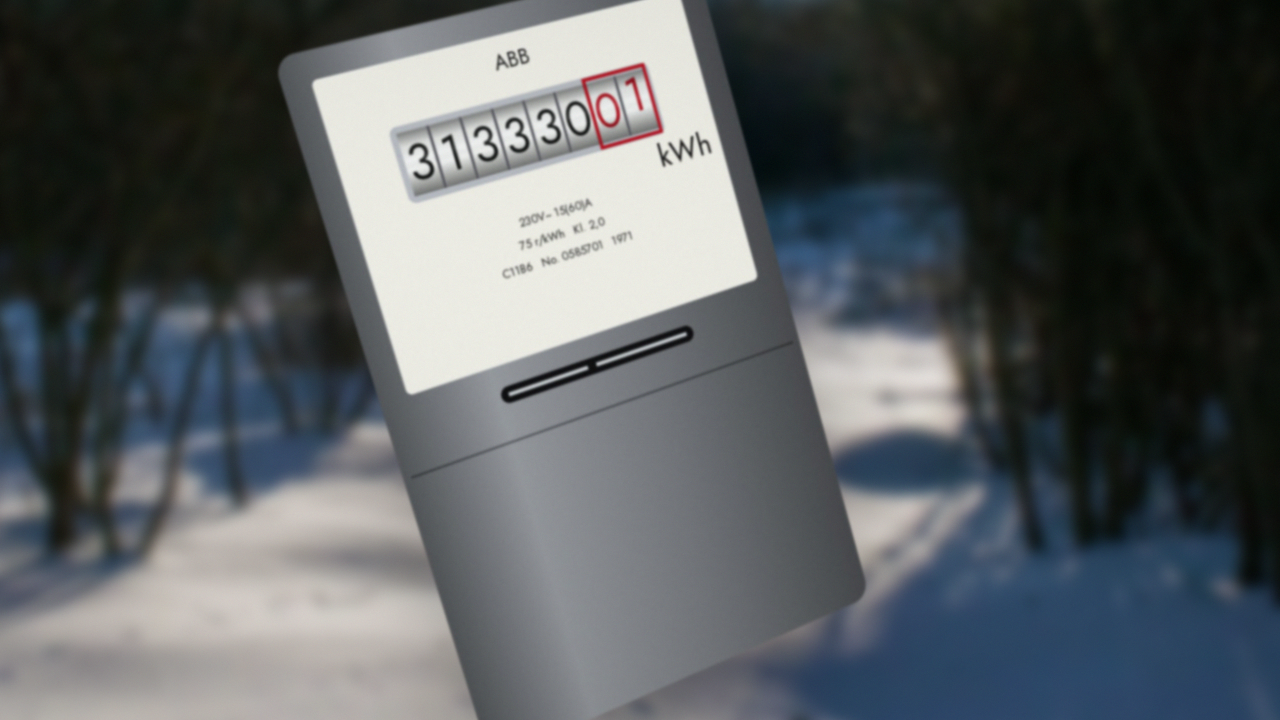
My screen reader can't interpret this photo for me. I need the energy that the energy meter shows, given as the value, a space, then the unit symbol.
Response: 313330.01 kWh
